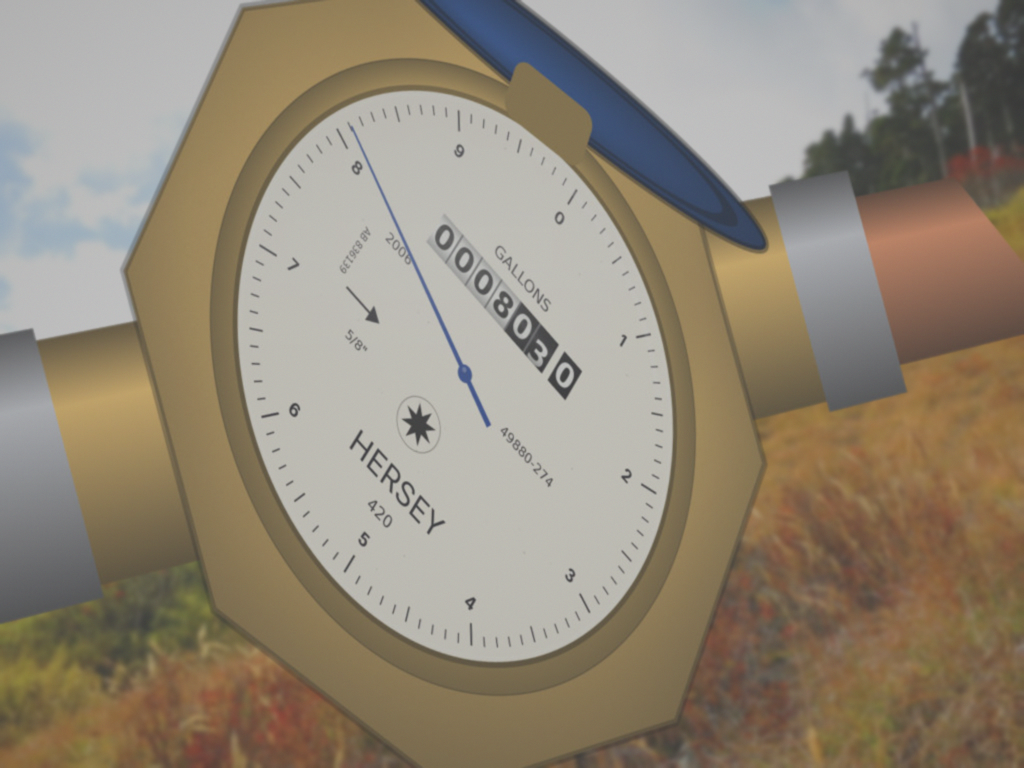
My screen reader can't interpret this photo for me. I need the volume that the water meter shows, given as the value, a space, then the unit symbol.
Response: 8028.1 gal
